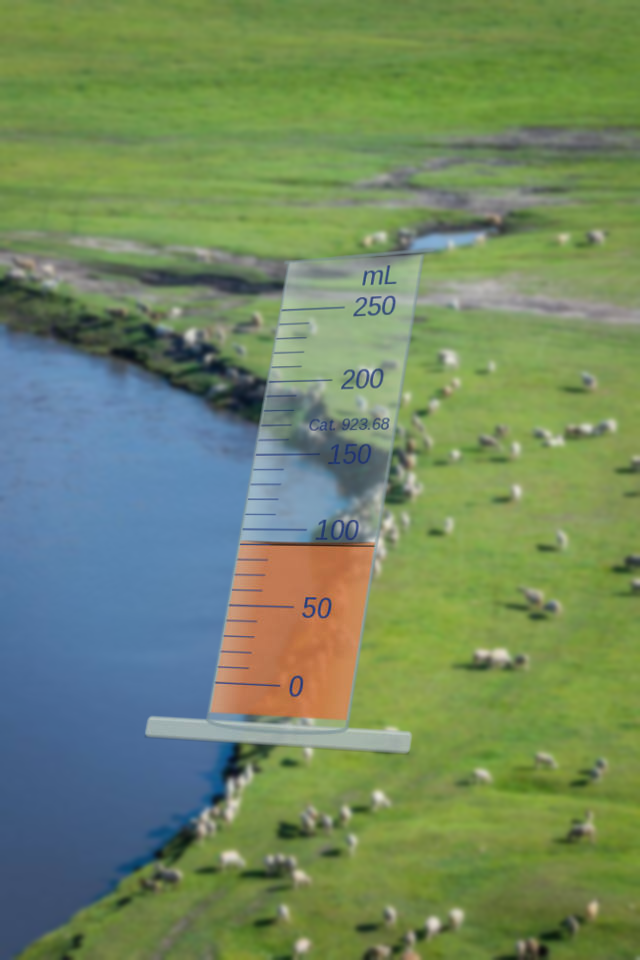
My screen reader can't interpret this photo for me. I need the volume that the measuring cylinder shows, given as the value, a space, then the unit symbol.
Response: 90 mL
